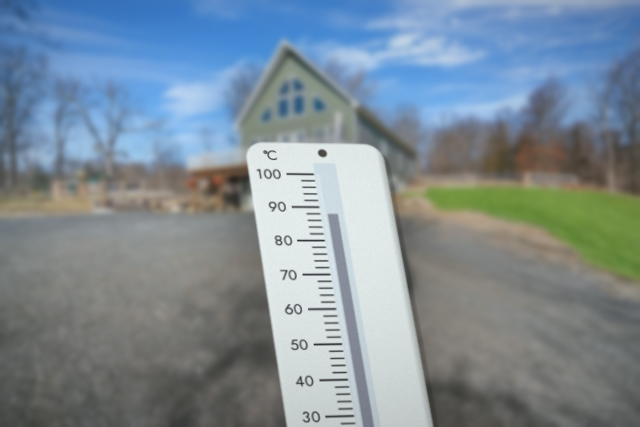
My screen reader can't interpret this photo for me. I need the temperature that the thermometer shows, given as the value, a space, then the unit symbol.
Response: 88 °C
